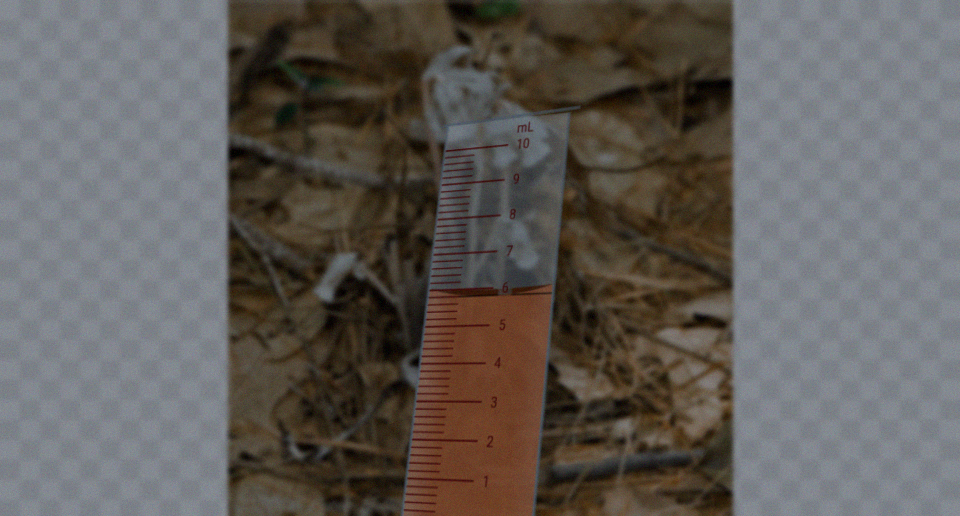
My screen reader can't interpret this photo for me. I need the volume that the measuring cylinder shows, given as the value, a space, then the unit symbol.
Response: 5.8 mL
